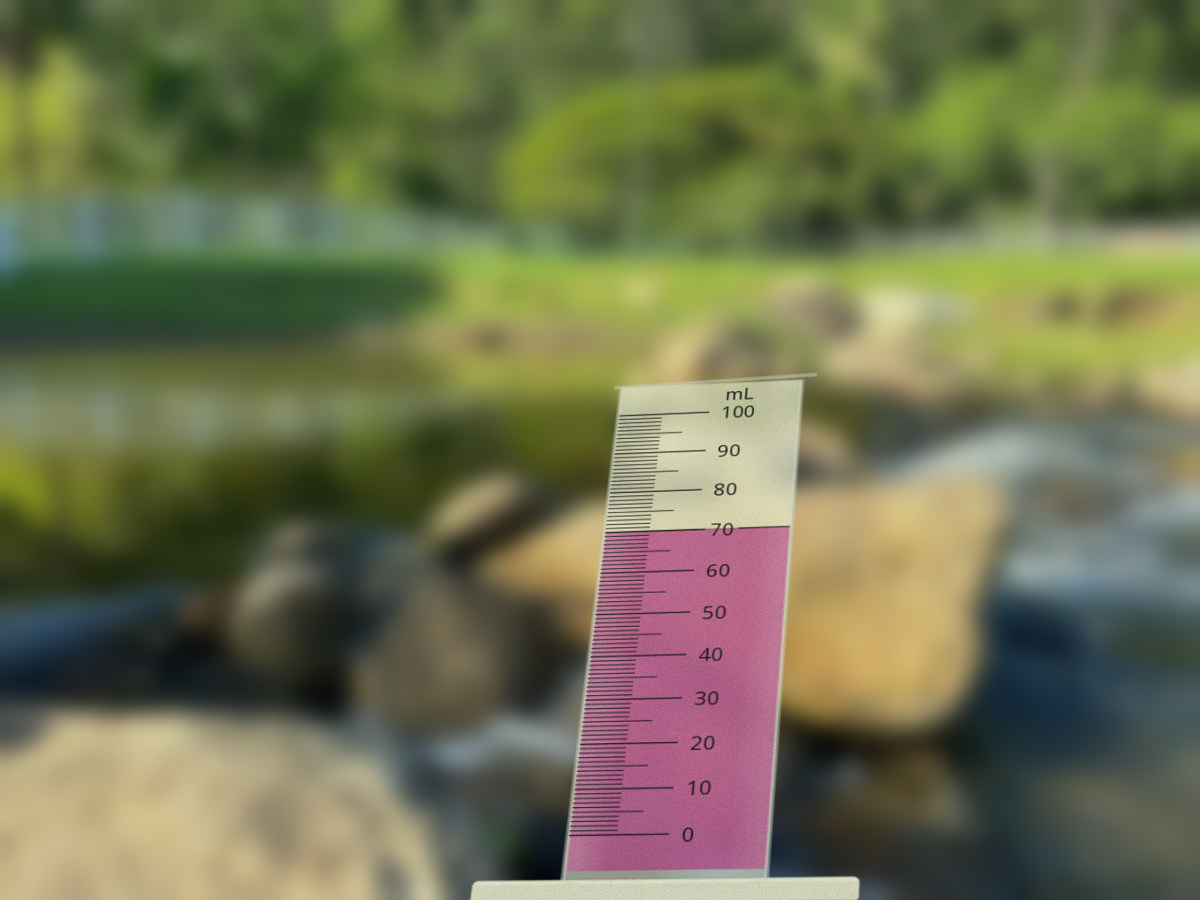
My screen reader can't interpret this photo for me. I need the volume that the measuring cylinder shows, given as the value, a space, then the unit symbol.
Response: 70 mL
